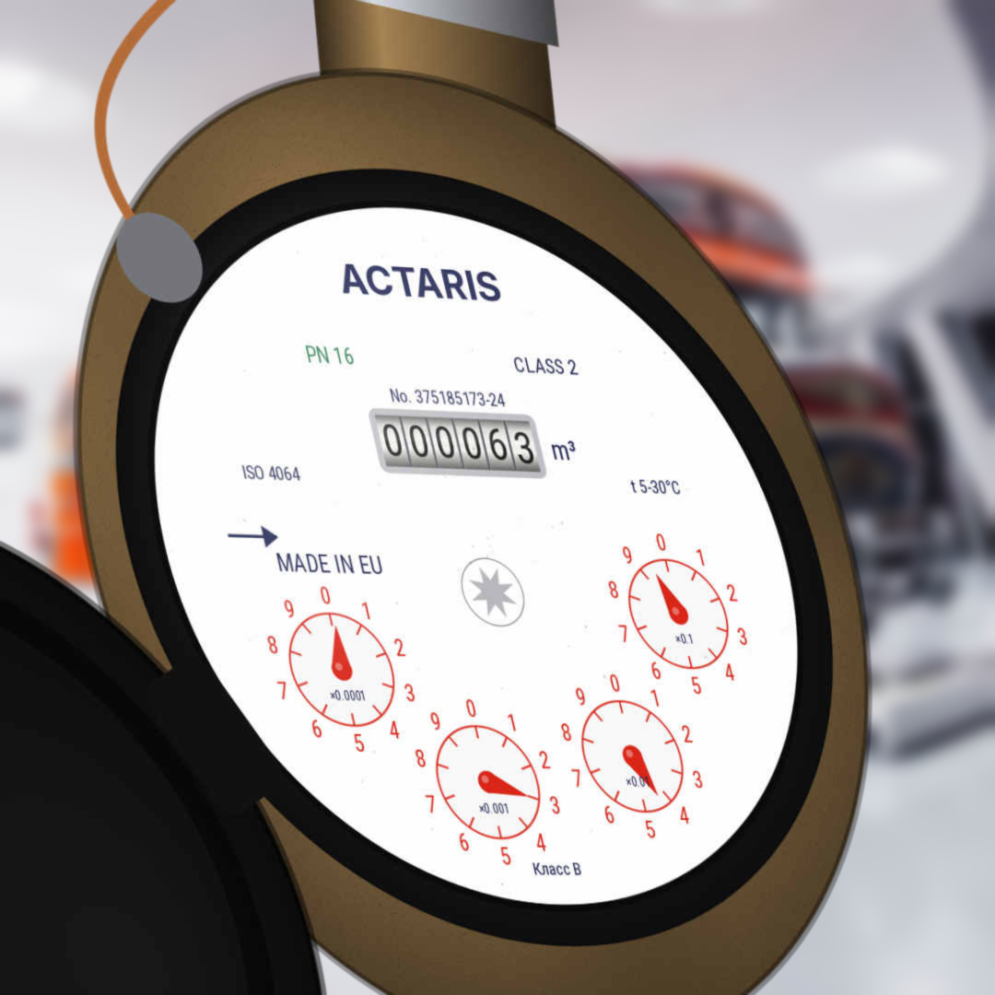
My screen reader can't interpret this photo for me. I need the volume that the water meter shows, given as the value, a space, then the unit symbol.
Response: 62.9430 m³
